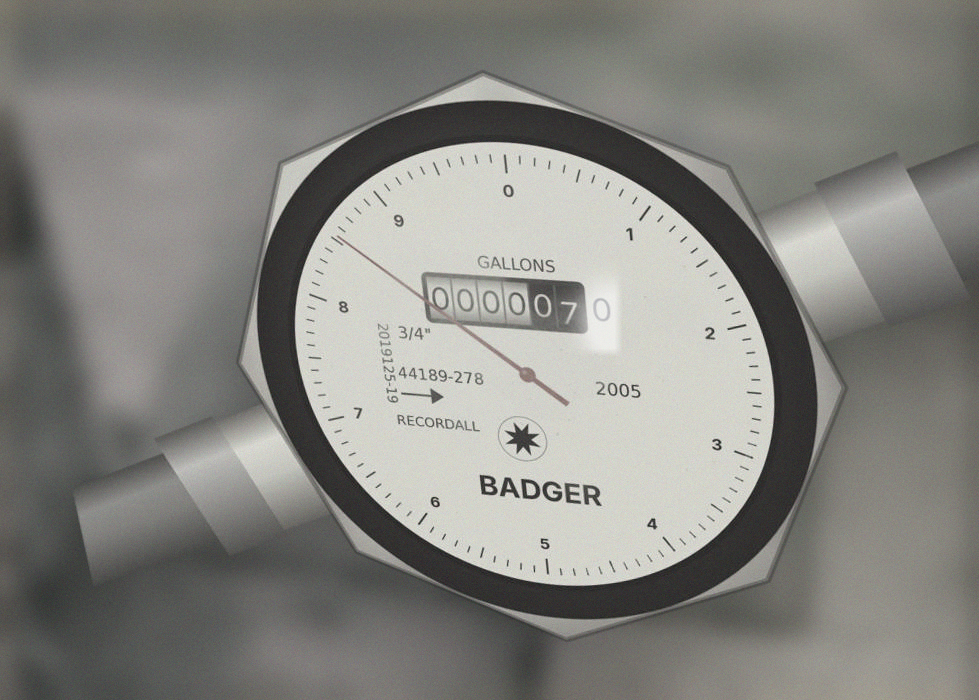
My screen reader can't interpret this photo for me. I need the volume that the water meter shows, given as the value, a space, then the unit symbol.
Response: 68.5 gal
